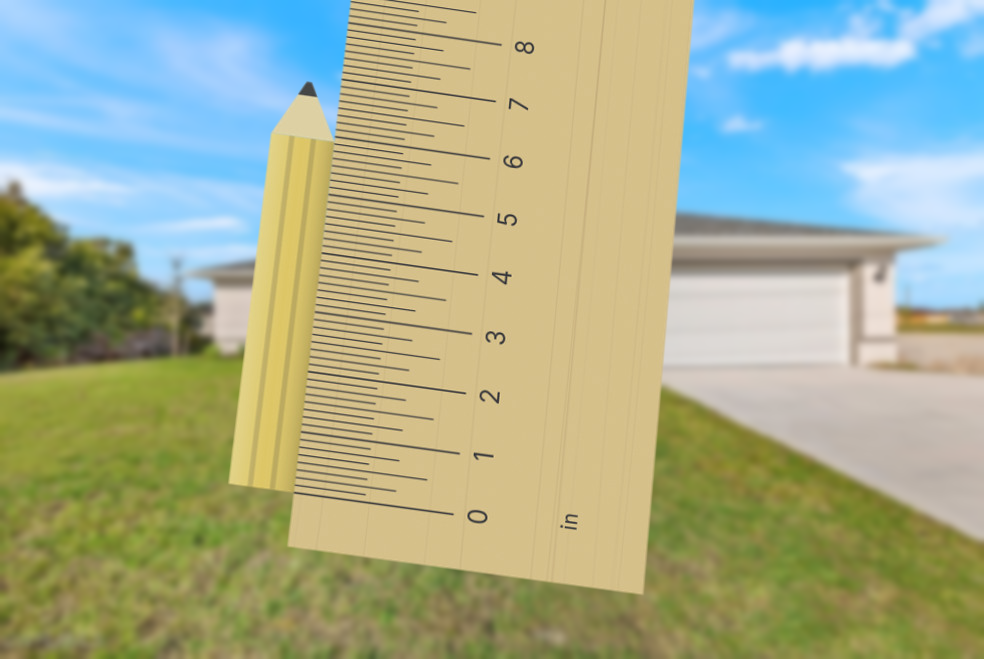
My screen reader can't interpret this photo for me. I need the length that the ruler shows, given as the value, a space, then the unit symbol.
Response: 6.875 in
